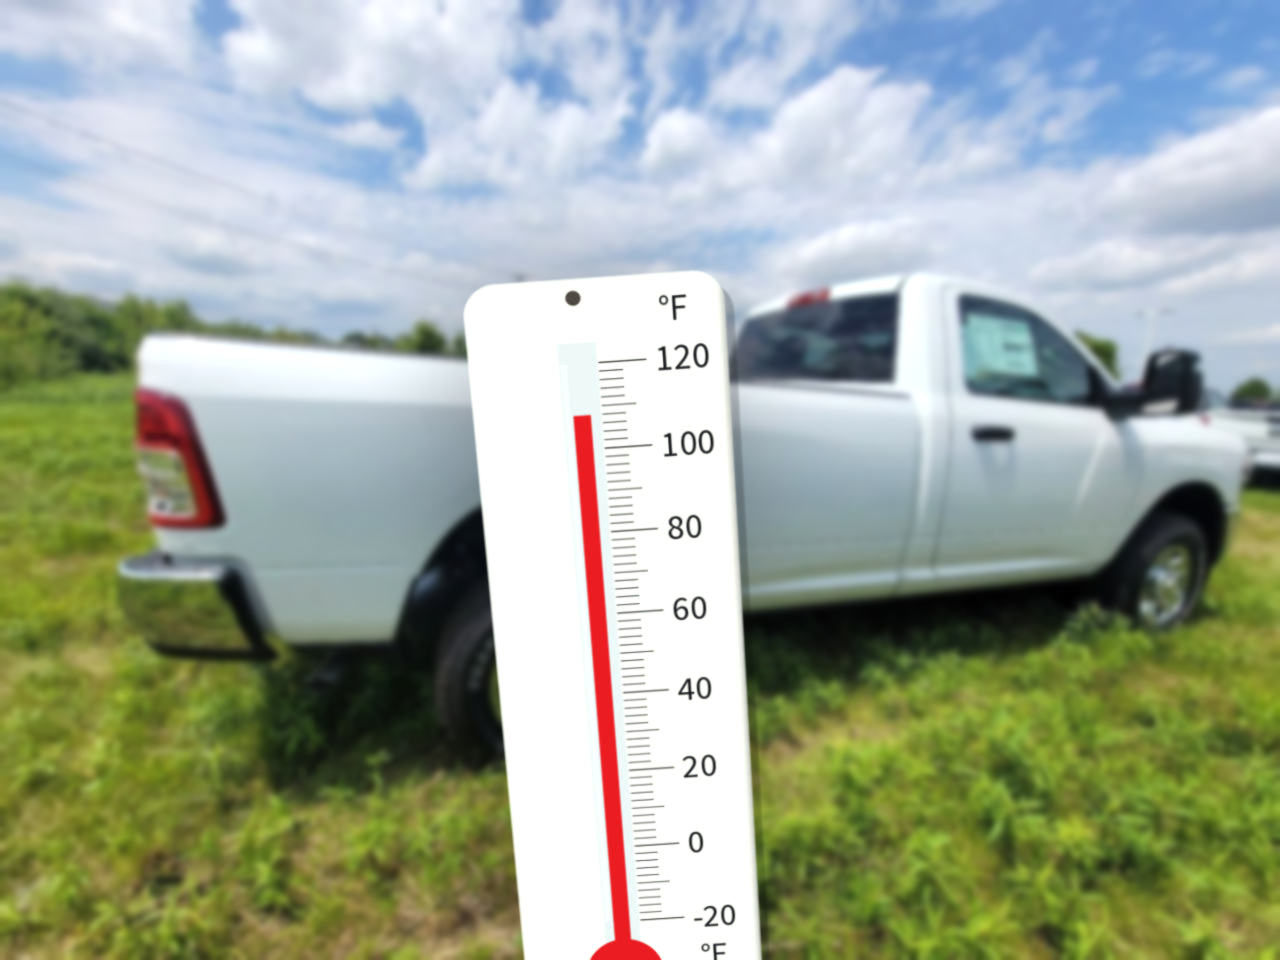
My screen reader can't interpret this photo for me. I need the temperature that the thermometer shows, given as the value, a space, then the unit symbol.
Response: 108 °F
